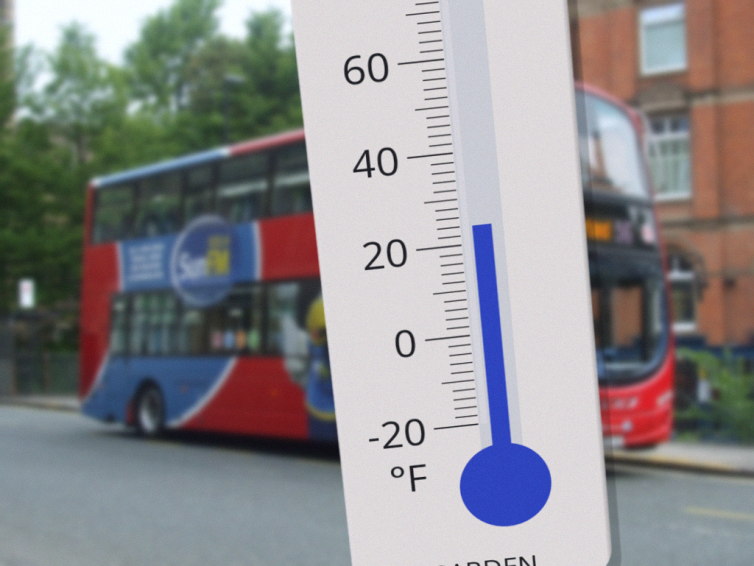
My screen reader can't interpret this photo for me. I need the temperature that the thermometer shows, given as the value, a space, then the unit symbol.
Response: 24 °F
